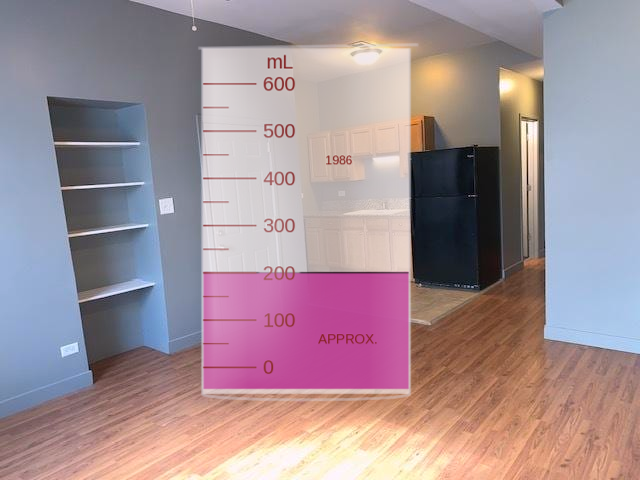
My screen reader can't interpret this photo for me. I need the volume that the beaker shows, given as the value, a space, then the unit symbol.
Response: 200 mL
